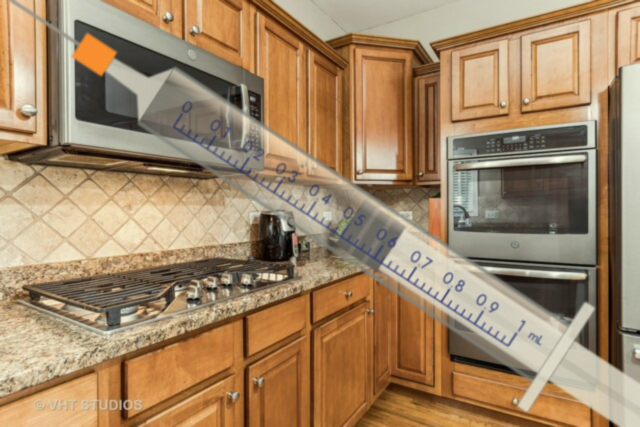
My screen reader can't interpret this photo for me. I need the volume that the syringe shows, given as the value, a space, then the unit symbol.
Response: 0.5 mL
